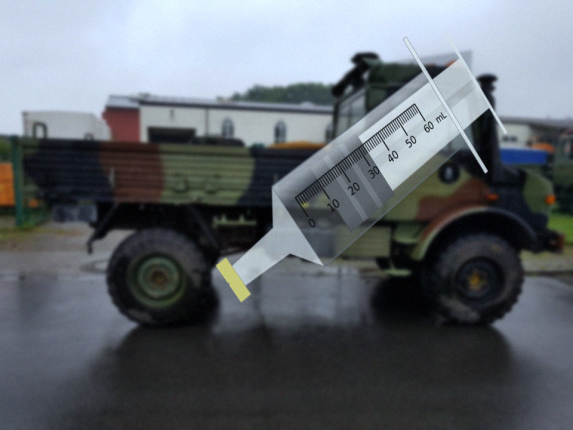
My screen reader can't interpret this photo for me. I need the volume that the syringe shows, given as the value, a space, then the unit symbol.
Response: 10 mL
